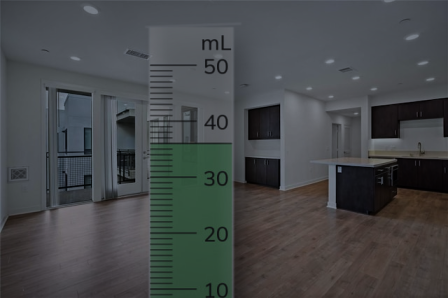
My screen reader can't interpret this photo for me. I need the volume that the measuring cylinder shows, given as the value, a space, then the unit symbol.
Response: 36 mL
